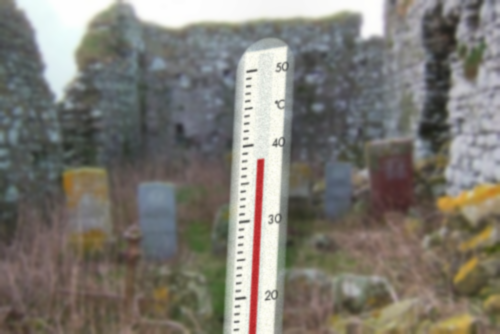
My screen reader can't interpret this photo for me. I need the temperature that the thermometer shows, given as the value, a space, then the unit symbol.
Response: 38 °C
